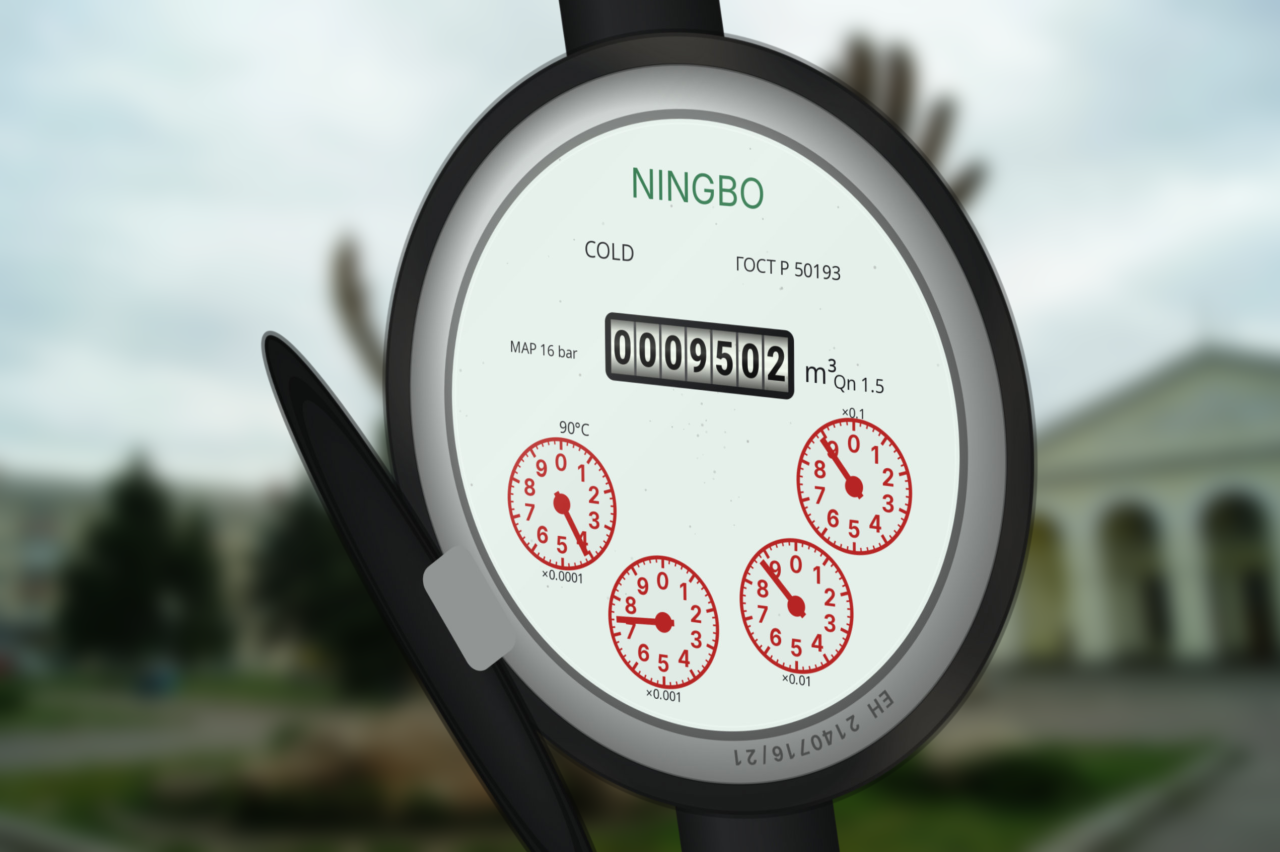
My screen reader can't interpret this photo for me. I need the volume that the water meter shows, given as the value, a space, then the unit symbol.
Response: 9502.8874 m³
